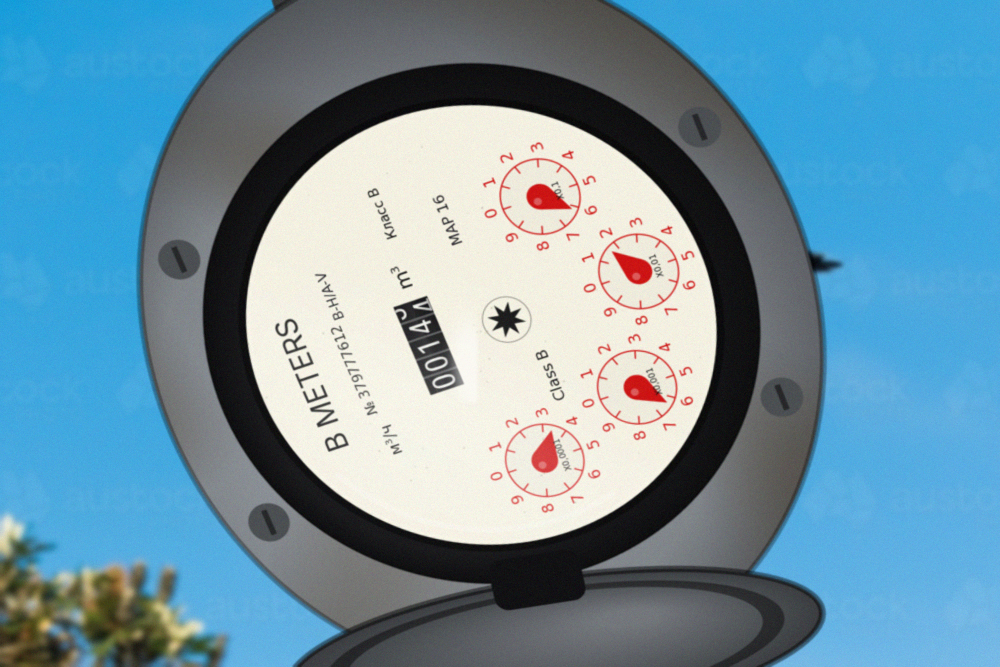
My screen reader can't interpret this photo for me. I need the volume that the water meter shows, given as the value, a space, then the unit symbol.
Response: 143.6163 m³
